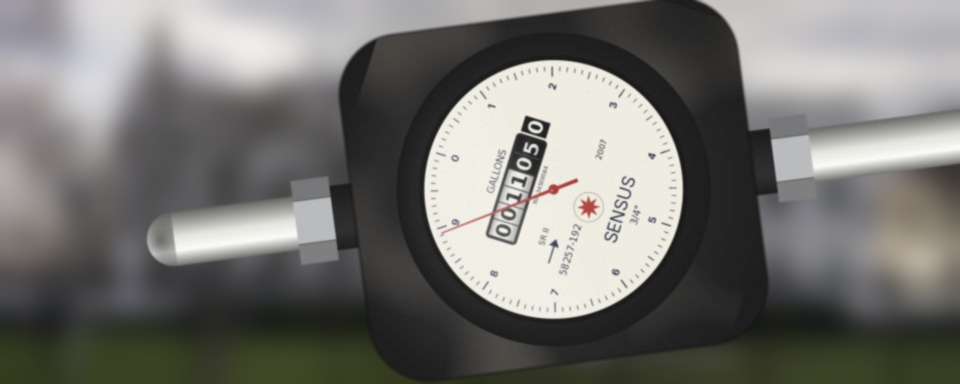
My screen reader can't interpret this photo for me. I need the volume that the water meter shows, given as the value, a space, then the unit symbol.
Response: 11048.9 gal
